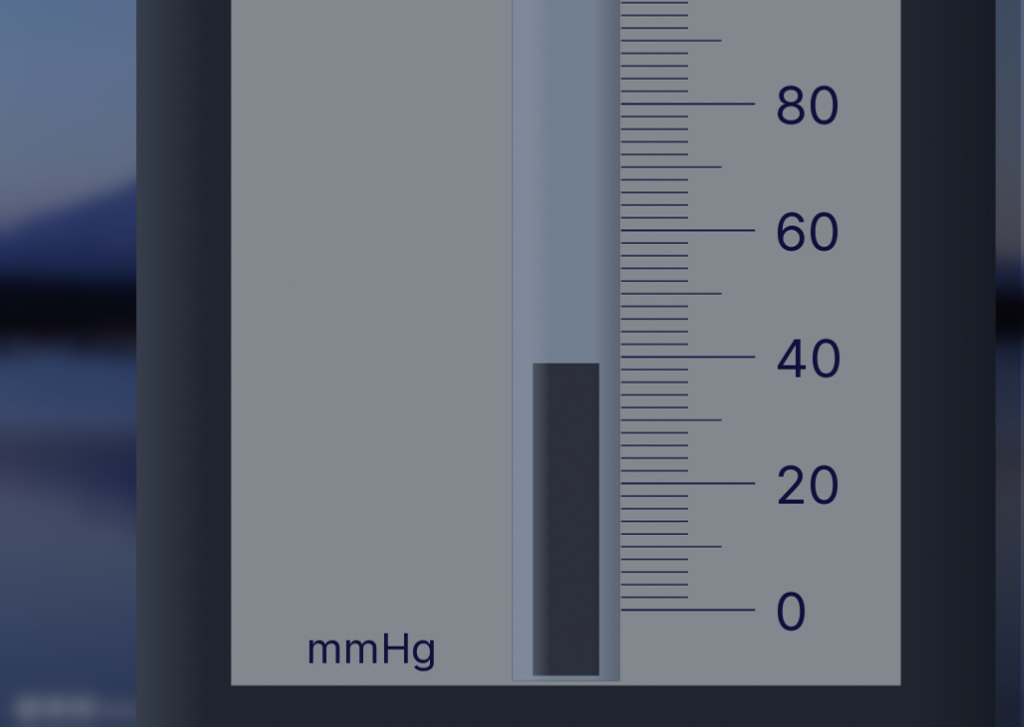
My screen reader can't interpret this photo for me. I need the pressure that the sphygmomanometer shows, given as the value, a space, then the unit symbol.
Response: 39 mmHg
